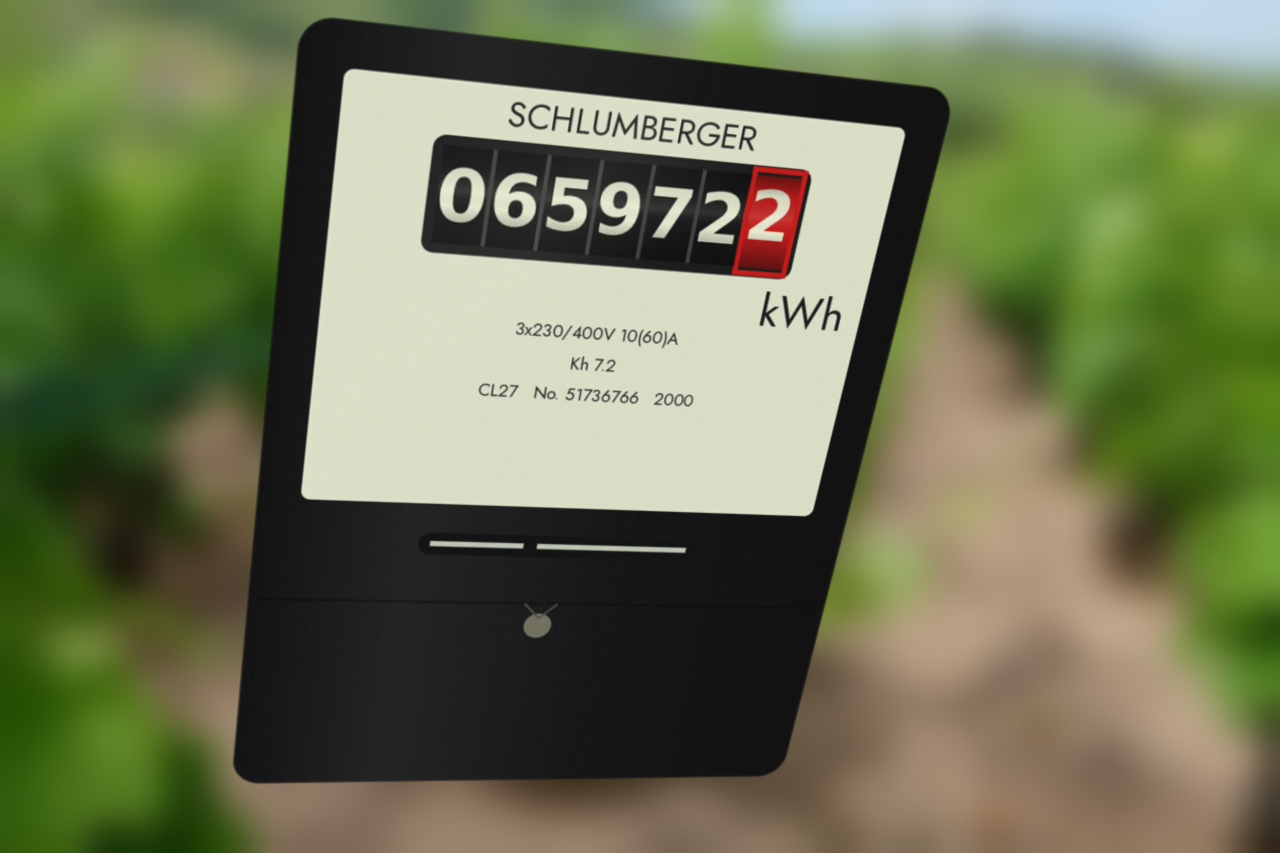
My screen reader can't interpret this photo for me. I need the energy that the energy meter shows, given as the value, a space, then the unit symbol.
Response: 65972.2 kWh
